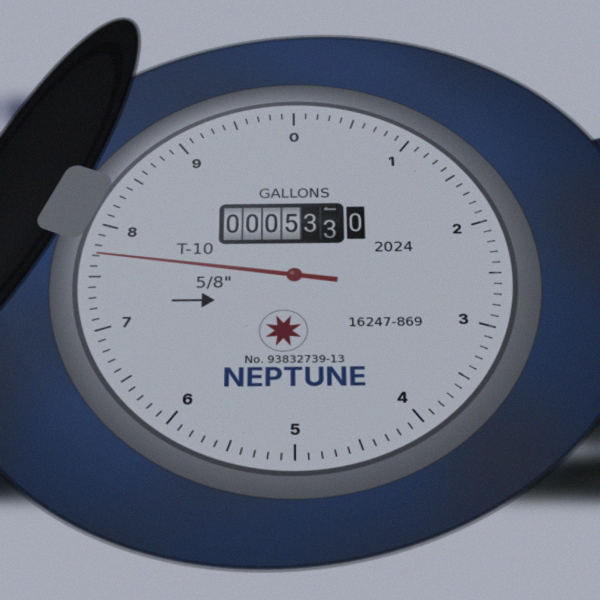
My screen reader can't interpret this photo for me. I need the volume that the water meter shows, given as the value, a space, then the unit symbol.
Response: 5327.7 gal
